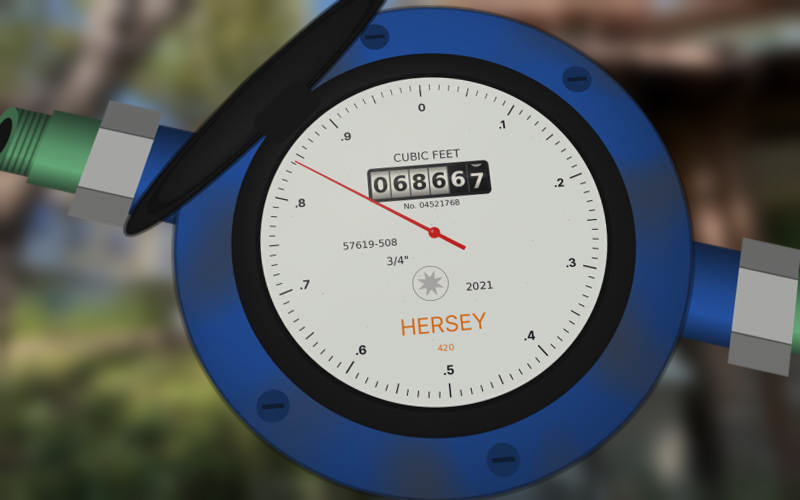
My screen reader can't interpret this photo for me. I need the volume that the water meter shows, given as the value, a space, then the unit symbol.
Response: 68666.84 ft³
